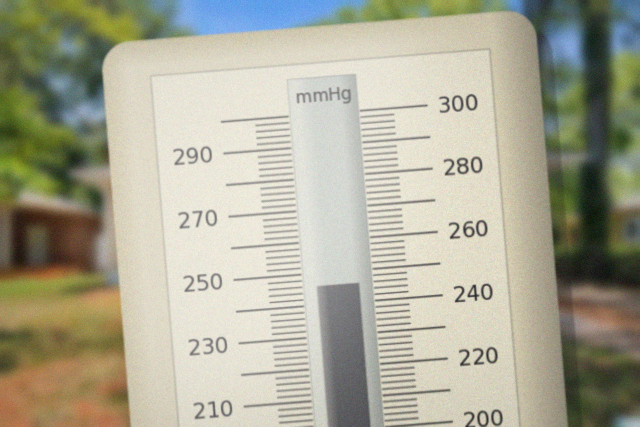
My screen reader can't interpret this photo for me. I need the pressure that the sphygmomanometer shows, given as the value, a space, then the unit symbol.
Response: 246 mmHg
